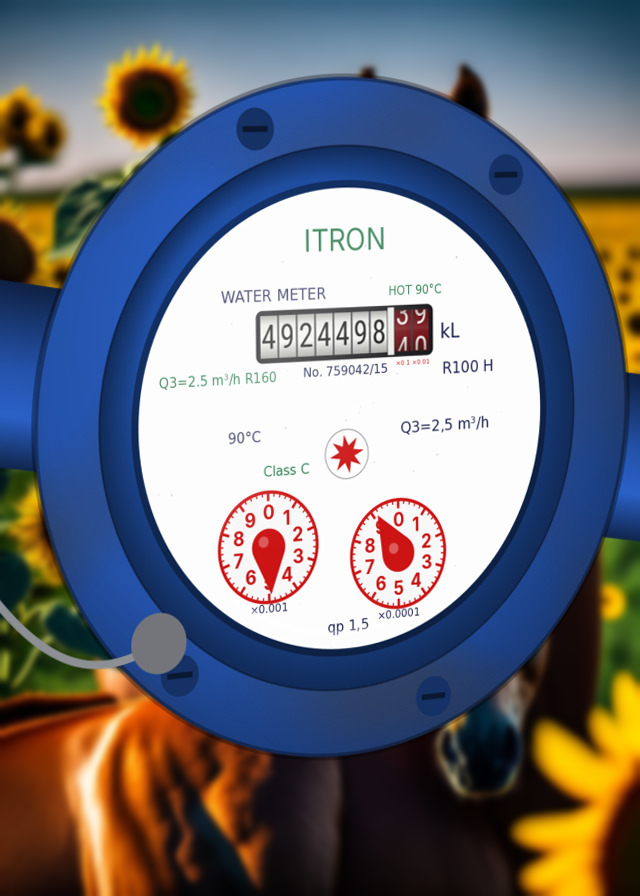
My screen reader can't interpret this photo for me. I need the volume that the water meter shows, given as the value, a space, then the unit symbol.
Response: 4924498.3949 kL
